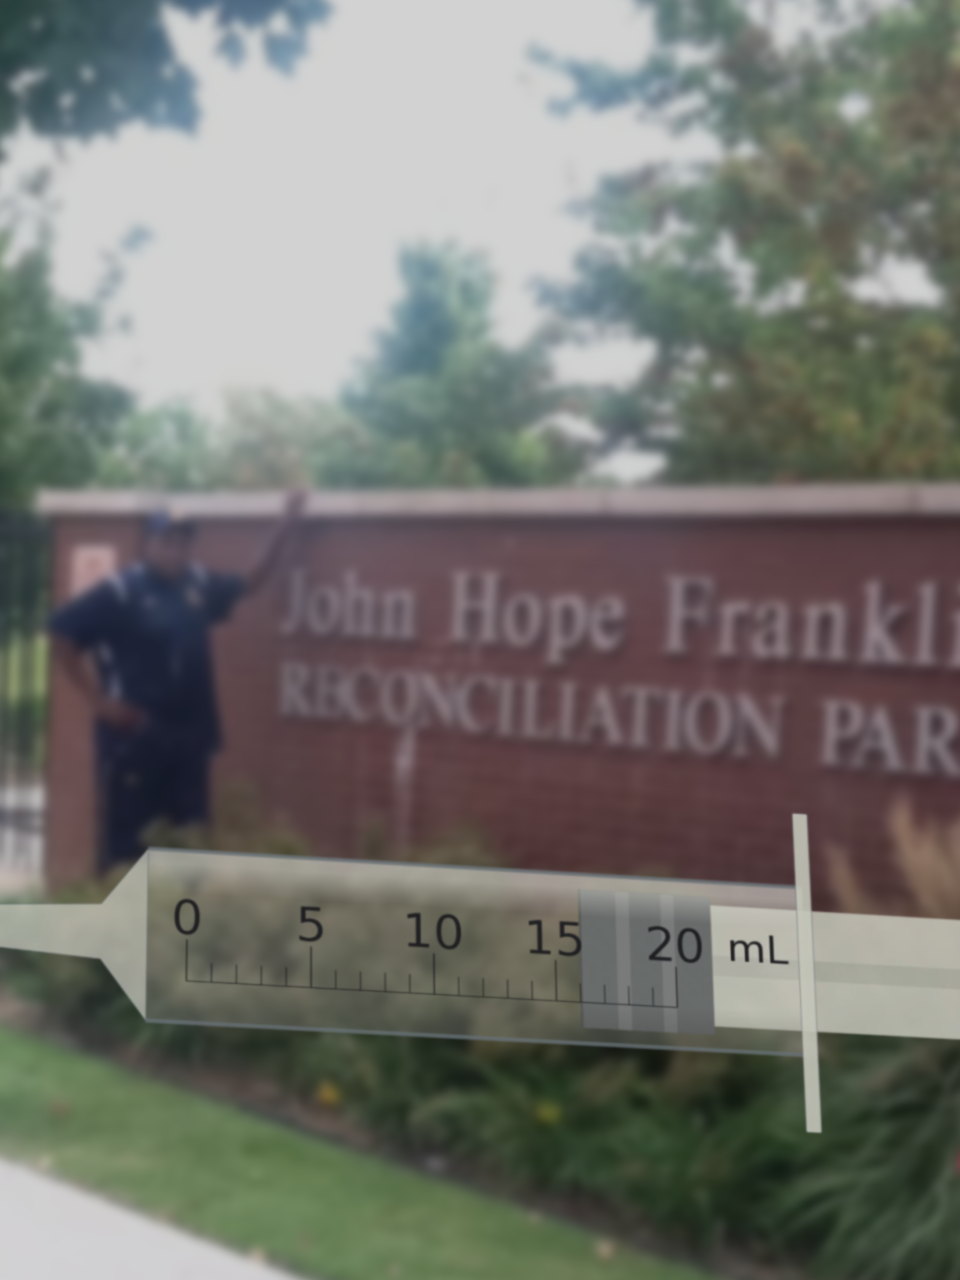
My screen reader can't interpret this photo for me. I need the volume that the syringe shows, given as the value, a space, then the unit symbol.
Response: 16 mL
